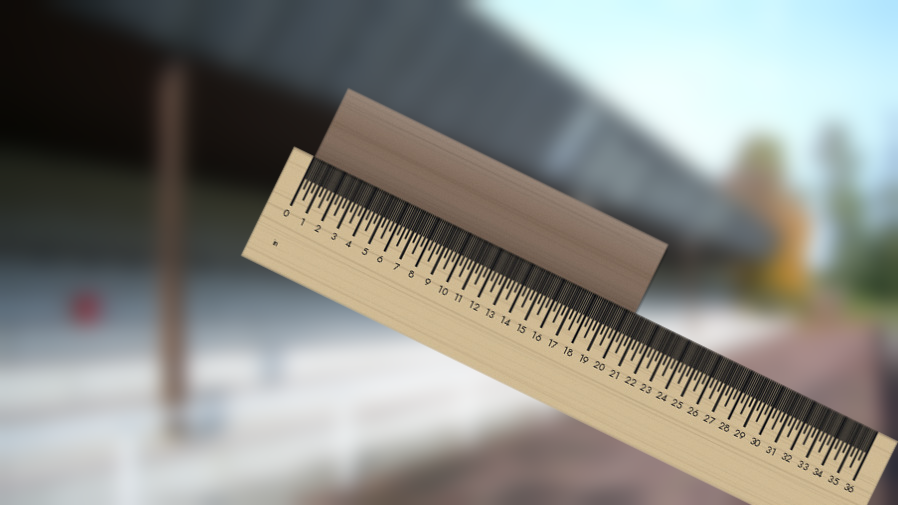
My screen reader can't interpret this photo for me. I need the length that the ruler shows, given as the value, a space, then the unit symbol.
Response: 20.5 in
